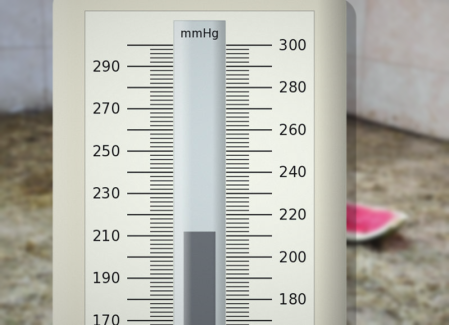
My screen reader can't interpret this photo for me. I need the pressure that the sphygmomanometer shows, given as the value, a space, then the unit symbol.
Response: 212 mmHg
